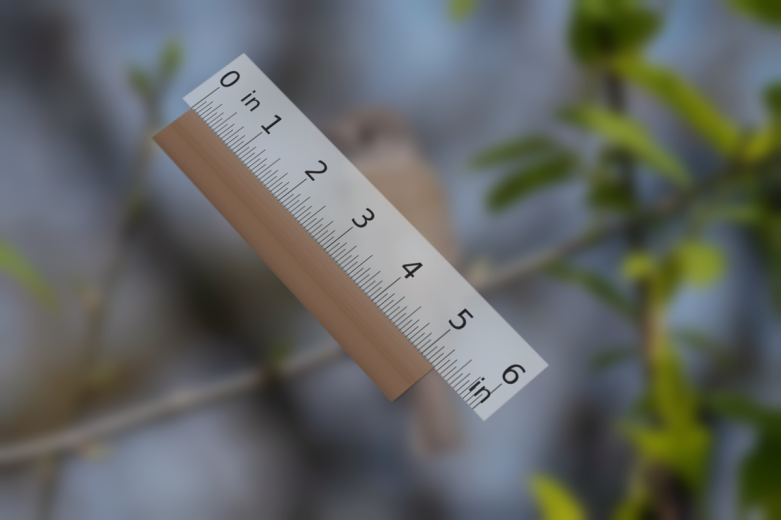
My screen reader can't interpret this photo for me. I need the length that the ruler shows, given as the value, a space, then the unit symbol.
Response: 5.25 in
